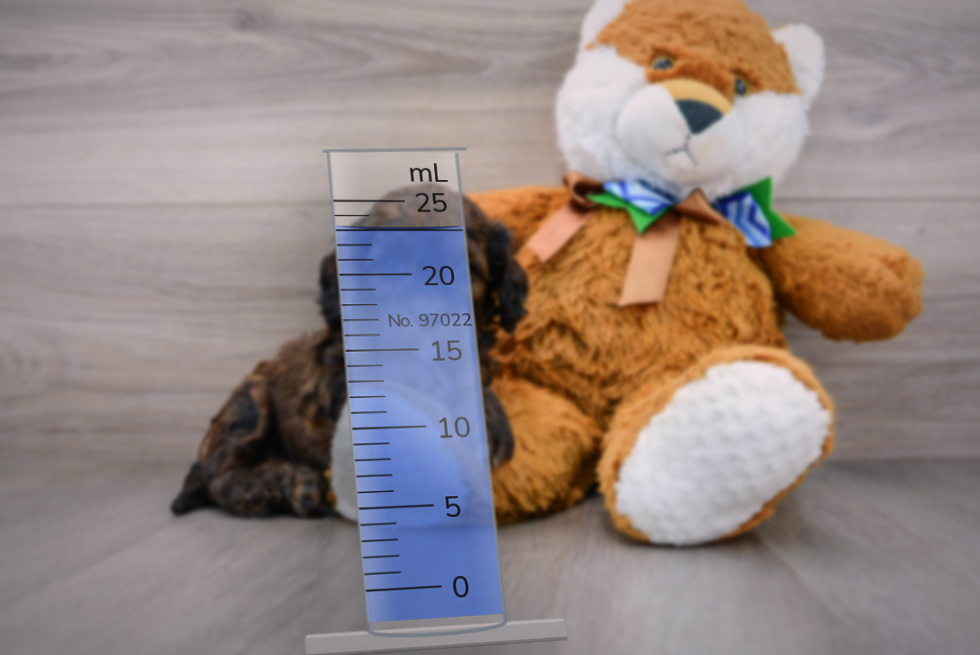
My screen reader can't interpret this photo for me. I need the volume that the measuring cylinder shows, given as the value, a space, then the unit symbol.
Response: 23 mL
